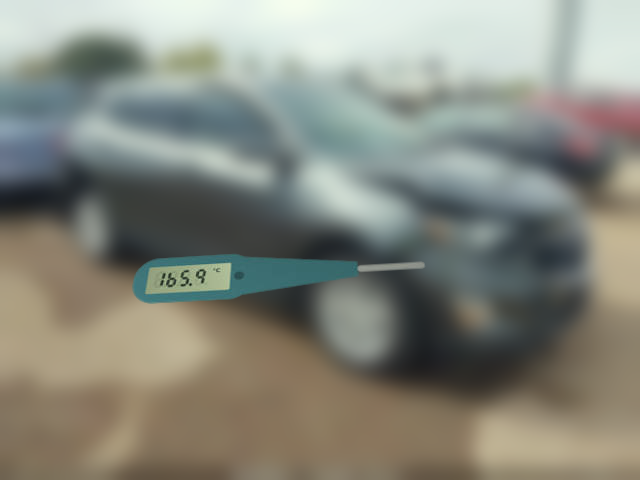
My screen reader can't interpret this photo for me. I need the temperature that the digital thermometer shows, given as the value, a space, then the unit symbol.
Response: 165.9 °C
